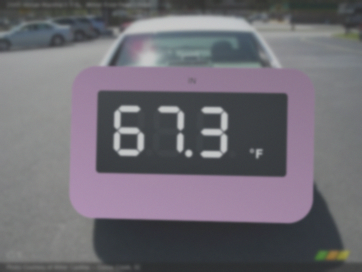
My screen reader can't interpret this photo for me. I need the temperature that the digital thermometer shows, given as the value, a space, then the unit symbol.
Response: 67.3 °F
